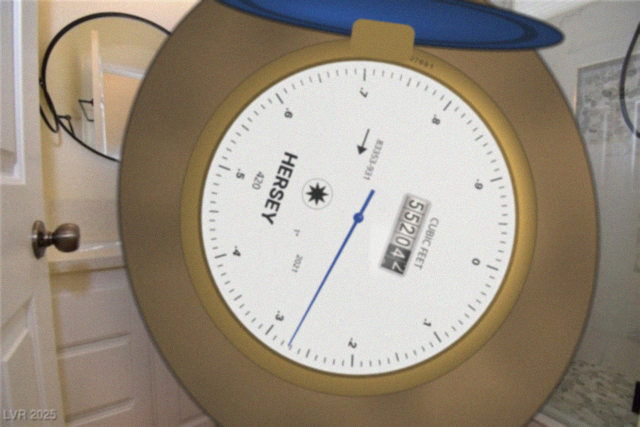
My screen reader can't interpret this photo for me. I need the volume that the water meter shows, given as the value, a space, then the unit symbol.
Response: 552042.27 ft³
